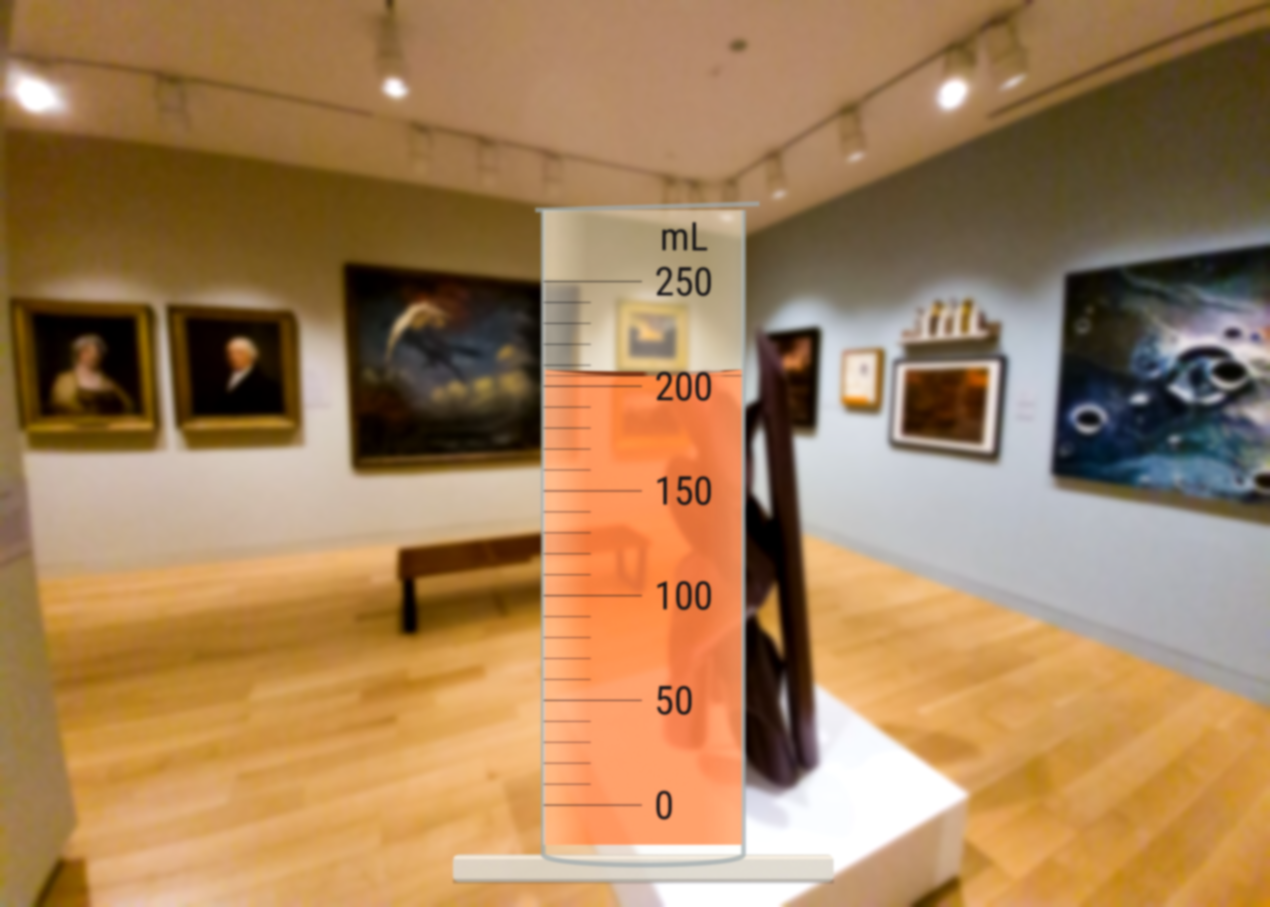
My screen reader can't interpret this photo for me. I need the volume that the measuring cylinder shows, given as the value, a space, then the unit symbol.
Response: 205 mL
